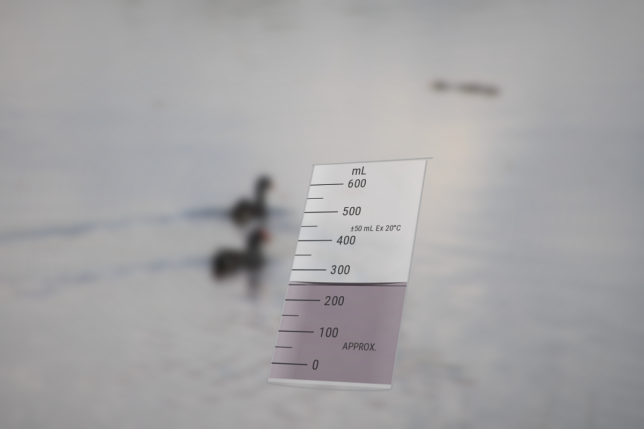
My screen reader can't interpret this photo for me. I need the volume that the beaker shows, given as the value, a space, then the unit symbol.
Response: 250 mL
